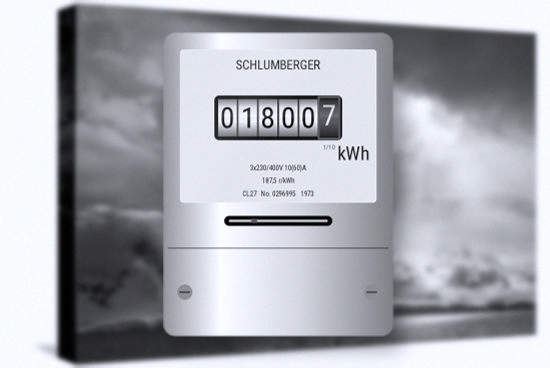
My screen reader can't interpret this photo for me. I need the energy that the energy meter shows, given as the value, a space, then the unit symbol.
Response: 1800.7 kWh
